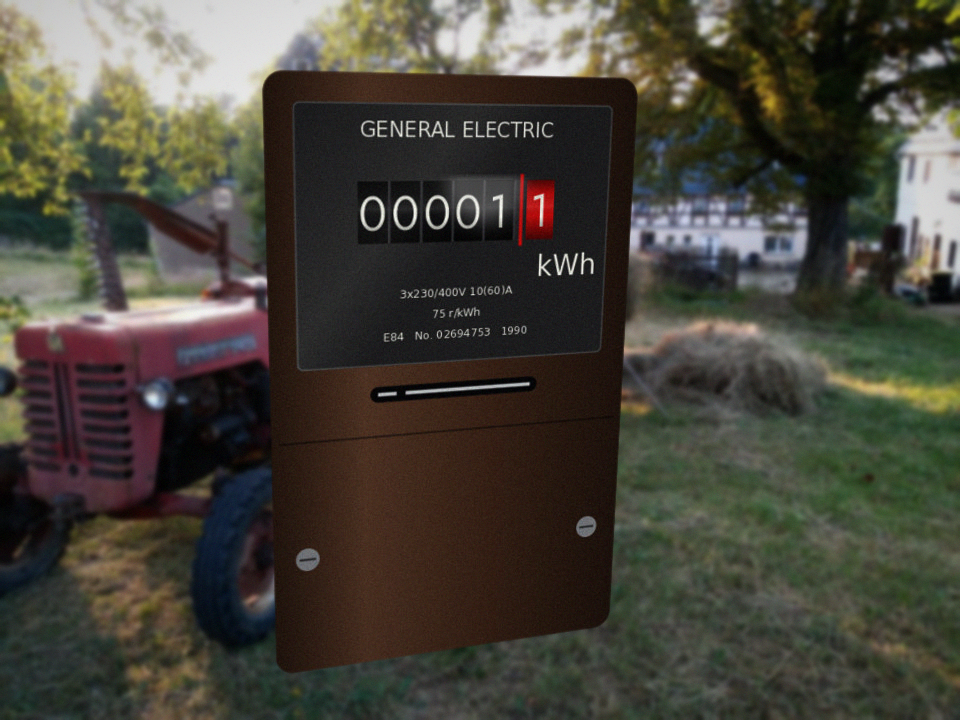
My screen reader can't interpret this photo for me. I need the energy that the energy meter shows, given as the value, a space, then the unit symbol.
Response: 1.1 kWh
